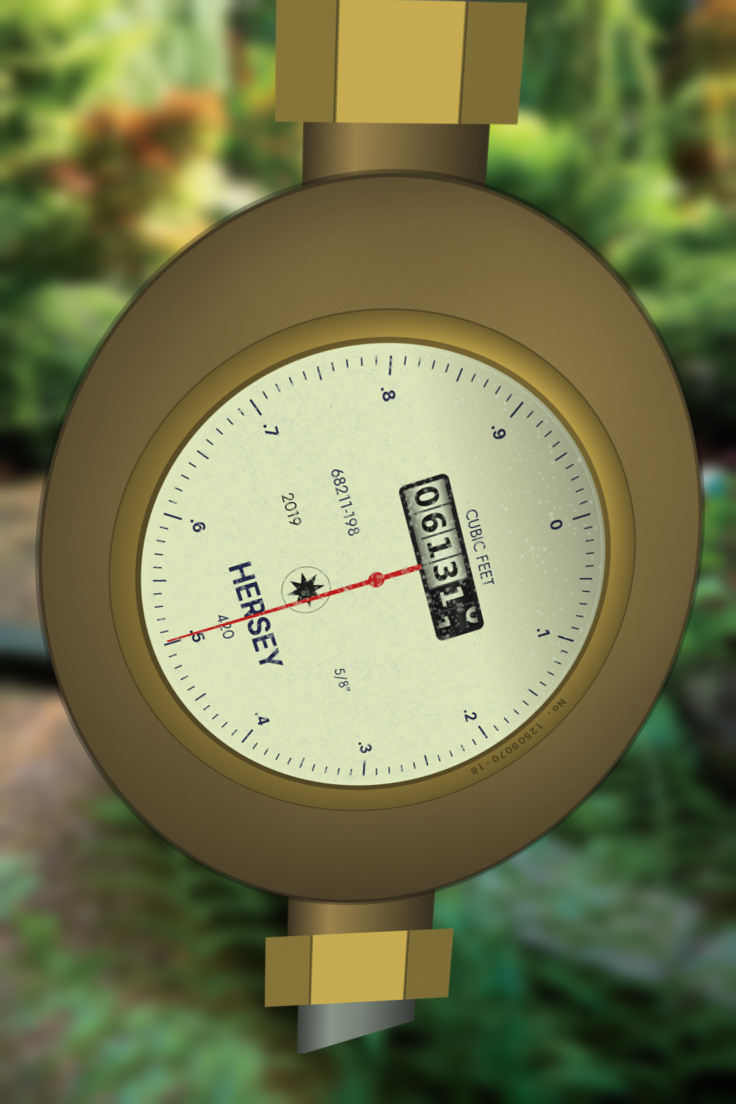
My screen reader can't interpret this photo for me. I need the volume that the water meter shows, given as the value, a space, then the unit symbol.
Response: 61310.50 ft³
